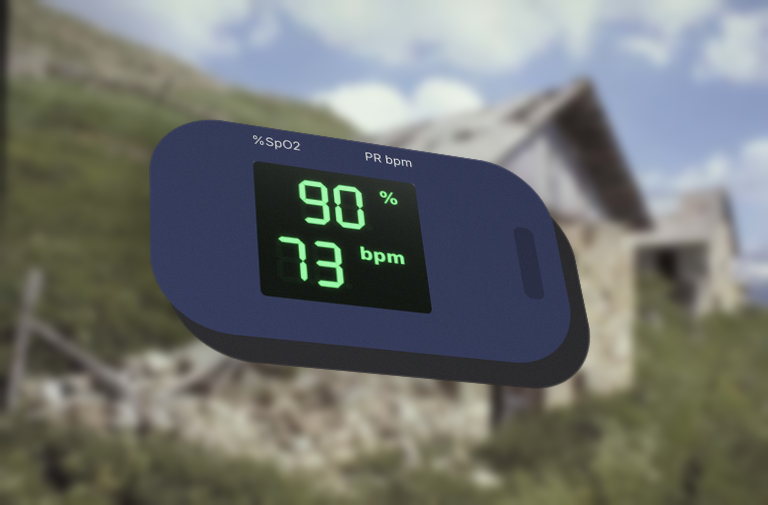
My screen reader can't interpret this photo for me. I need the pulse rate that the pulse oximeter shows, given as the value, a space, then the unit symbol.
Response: 73 bpm
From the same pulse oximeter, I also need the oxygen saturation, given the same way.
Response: 90 %
